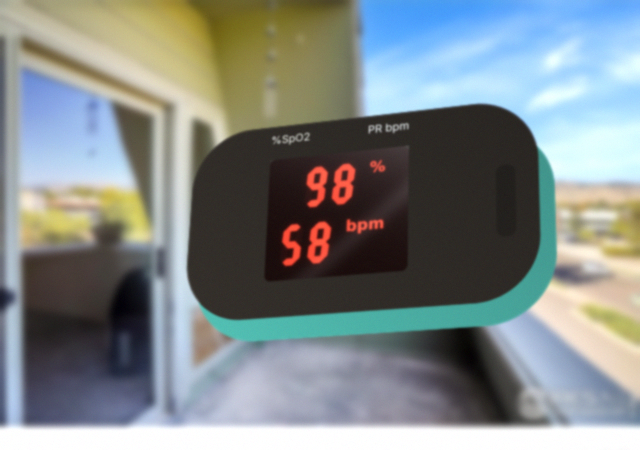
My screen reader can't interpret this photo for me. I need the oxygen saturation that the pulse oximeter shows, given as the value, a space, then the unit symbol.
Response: 98 %
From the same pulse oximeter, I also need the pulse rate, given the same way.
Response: 58 bpm
